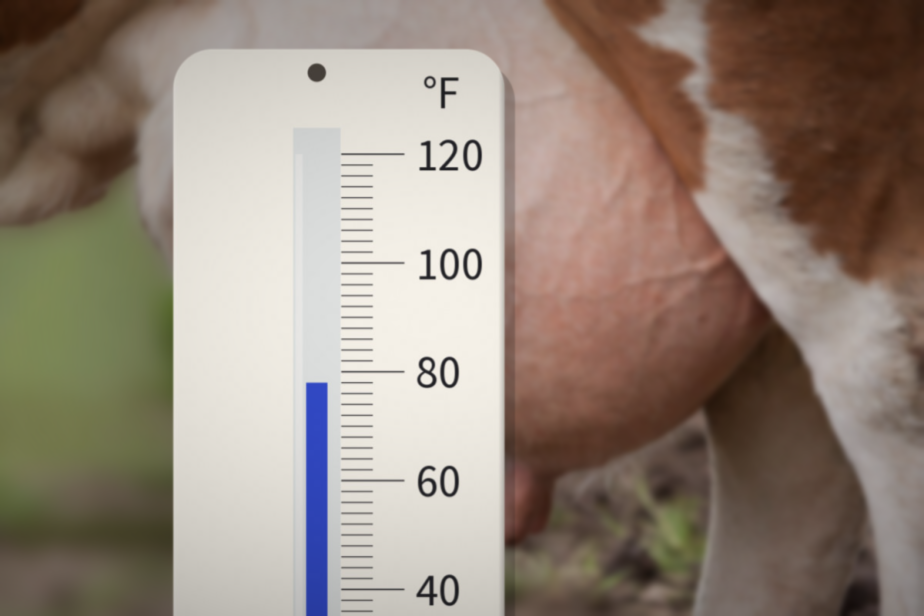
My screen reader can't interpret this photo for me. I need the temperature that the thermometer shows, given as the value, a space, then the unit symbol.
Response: 78 °F
